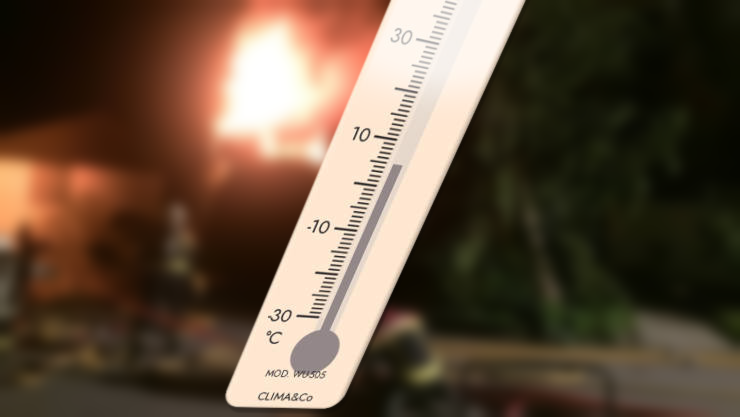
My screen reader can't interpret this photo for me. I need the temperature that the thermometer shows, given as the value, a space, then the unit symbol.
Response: 5 °C
